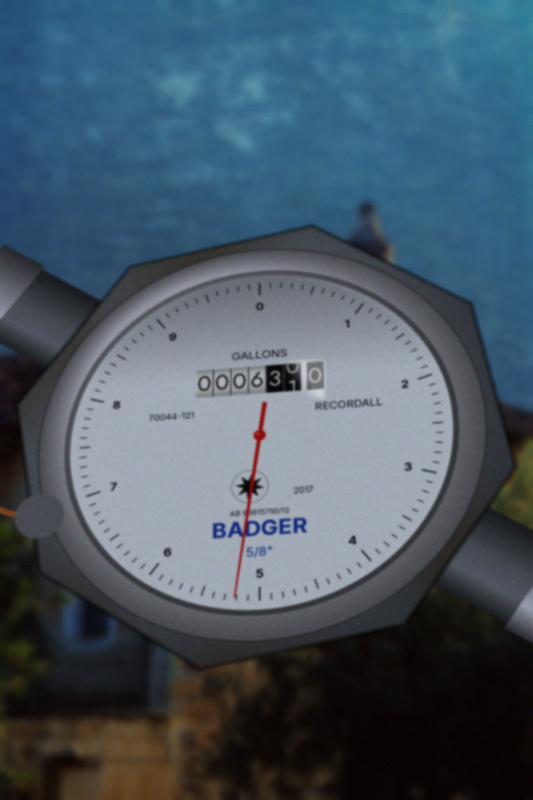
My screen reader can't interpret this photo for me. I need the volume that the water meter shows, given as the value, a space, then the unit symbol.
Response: 6305.2 gal
